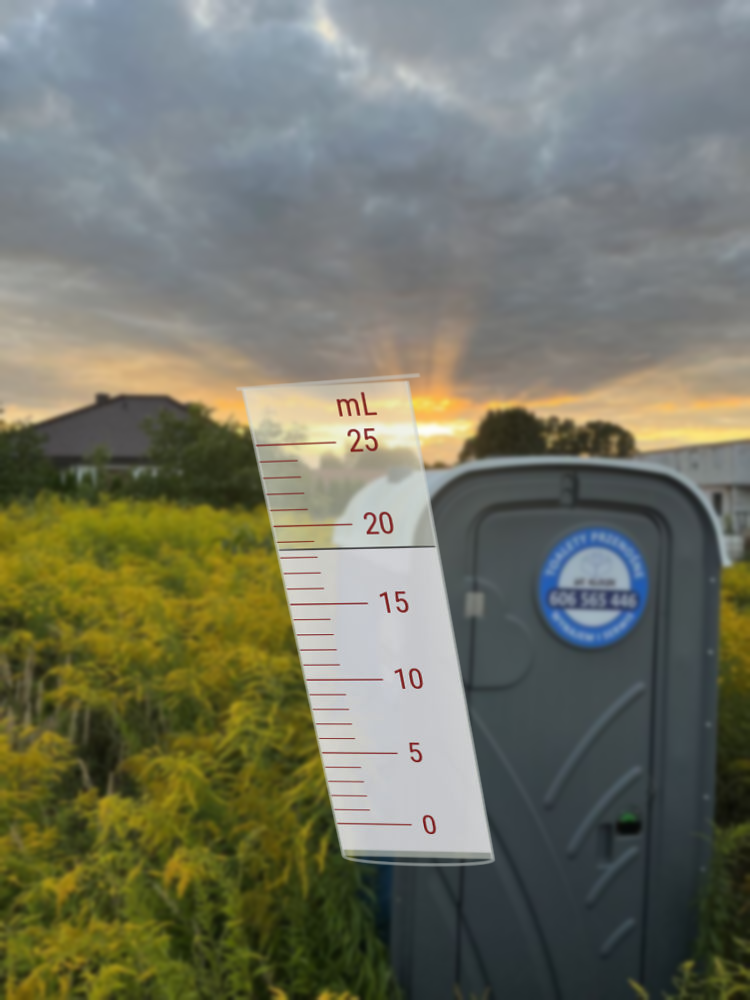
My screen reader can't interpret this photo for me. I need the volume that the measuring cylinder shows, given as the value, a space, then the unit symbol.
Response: 18.5 mL
